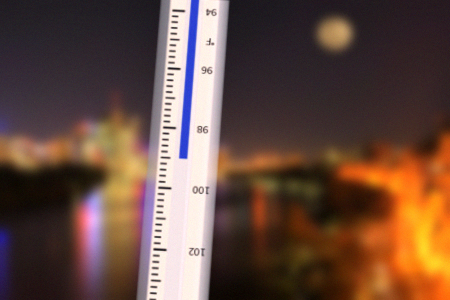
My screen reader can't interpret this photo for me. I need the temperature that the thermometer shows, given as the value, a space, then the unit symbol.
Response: 99 °F
